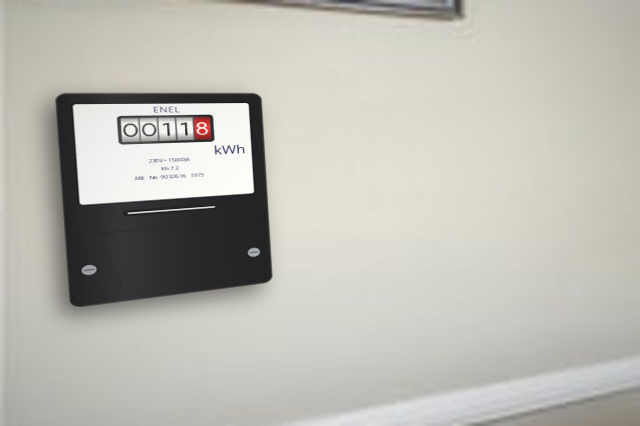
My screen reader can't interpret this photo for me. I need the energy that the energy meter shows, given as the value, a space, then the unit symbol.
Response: 11.8 kWh
